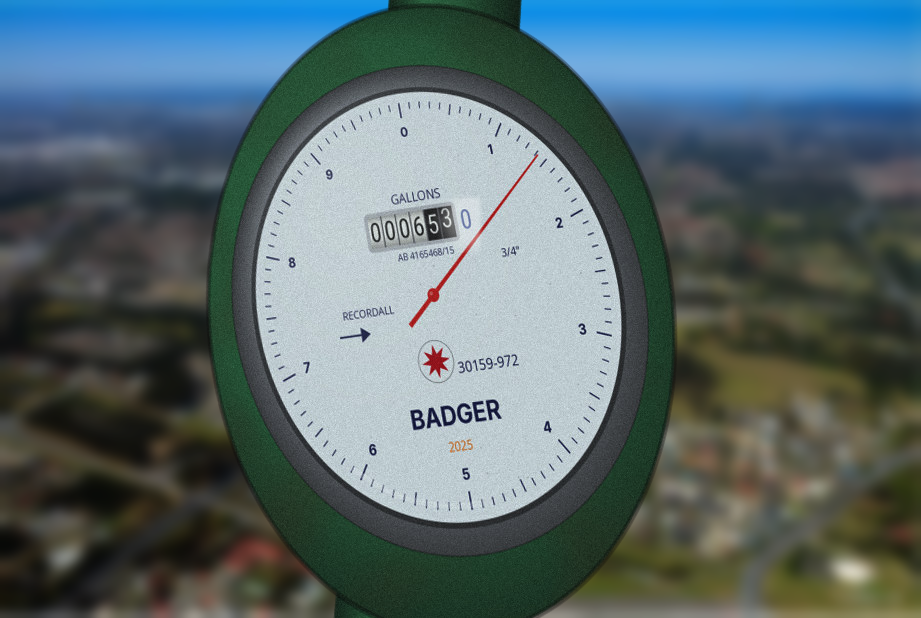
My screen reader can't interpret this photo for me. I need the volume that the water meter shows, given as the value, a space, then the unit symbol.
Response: 6531.4 gal
